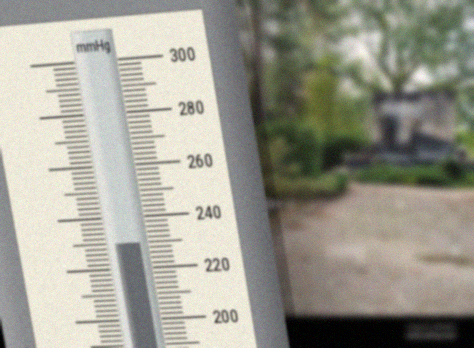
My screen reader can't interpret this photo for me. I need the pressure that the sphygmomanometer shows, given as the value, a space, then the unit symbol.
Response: 230 mmHg
